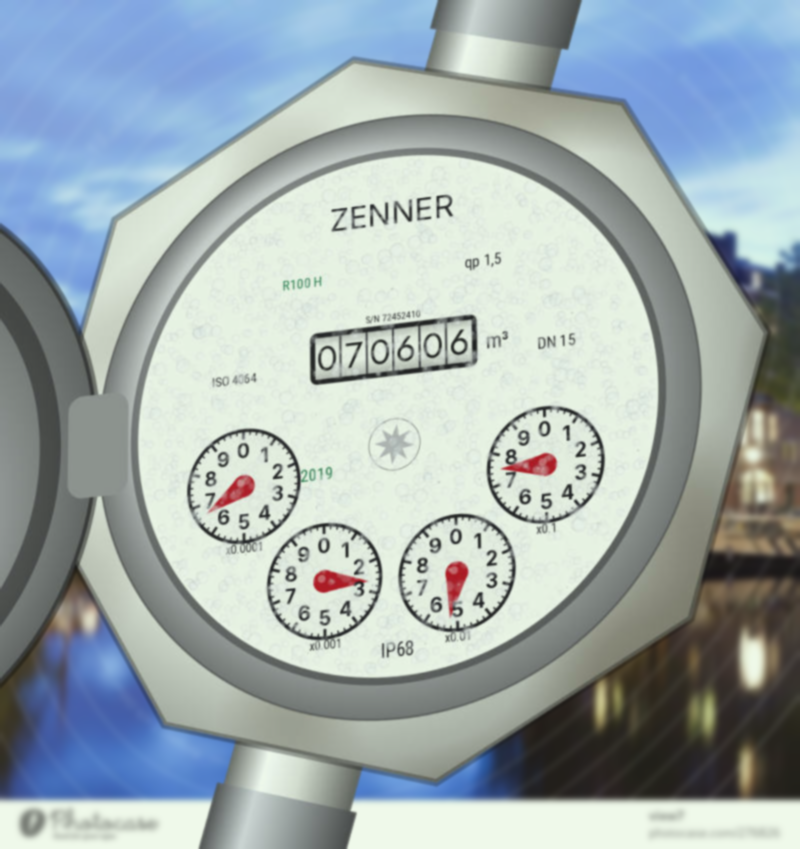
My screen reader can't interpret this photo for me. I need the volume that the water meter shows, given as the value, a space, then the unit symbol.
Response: 70606.7526 m³
